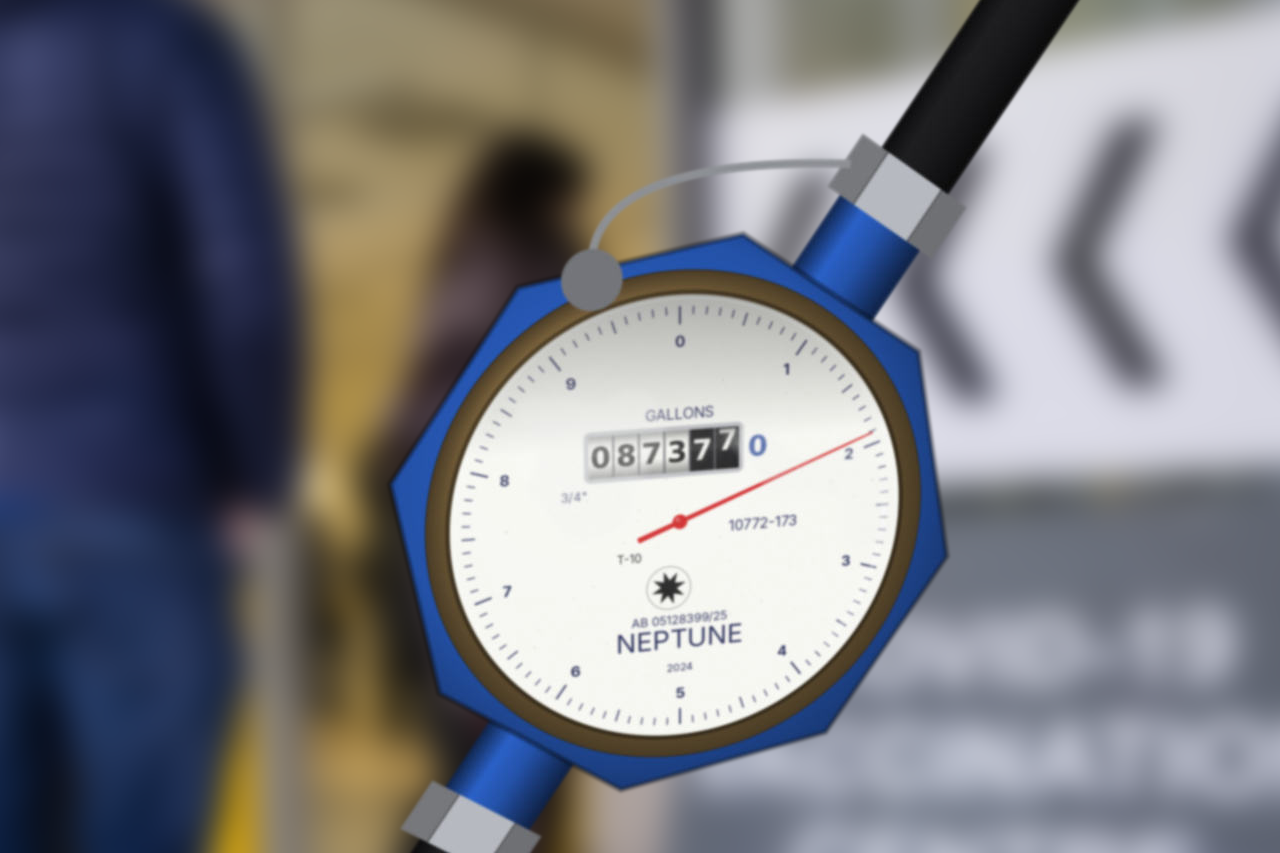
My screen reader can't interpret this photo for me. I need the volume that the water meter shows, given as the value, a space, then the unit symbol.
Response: 873771.9 gal
